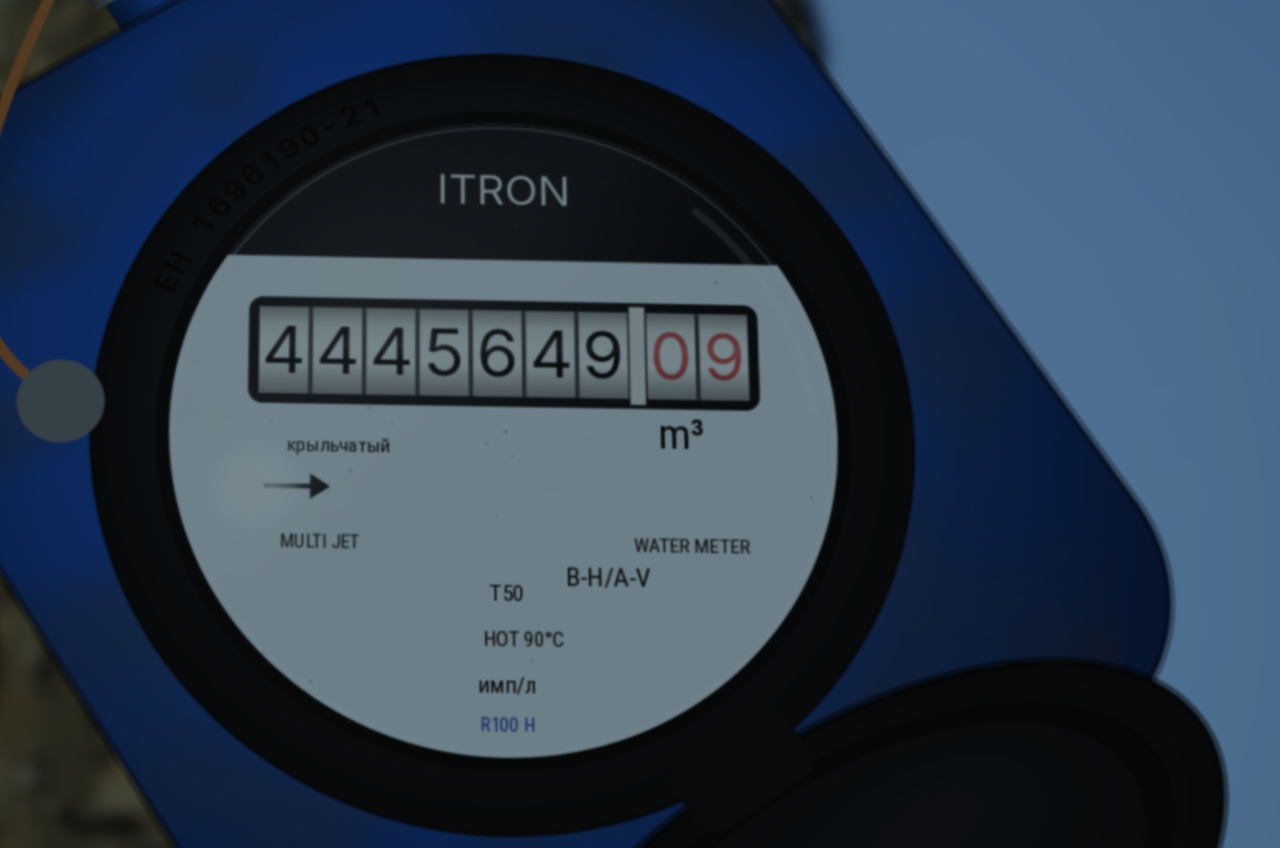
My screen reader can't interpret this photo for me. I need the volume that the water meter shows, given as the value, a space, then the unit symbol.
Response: 4445649.09 m³
